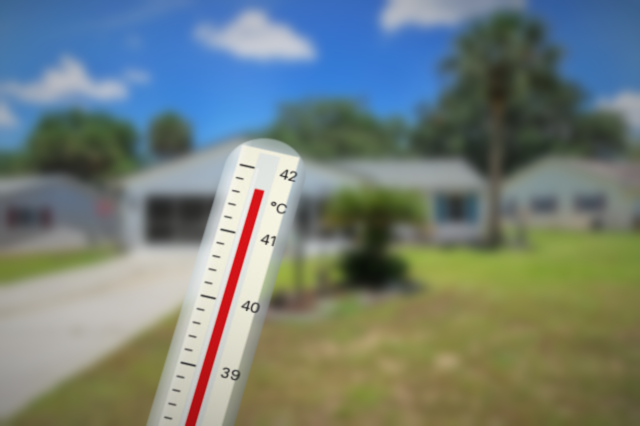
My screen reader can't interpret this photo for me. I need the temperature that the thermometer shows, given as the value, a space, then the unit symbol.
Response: 41.7 °C
